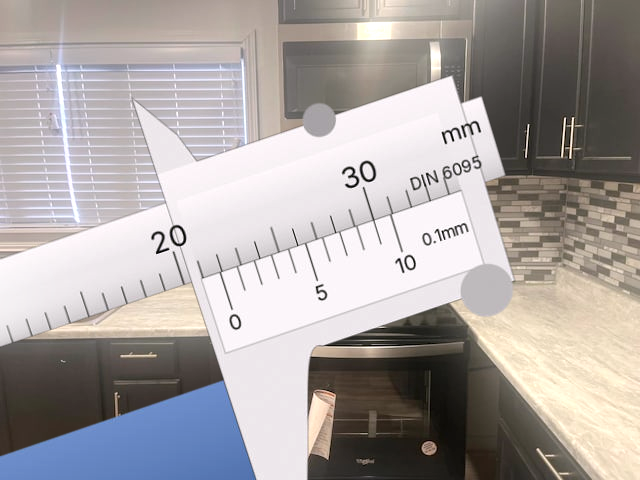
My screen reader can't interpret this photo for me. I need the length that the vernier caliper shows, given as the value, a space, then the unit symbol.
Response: 21.9 mm
